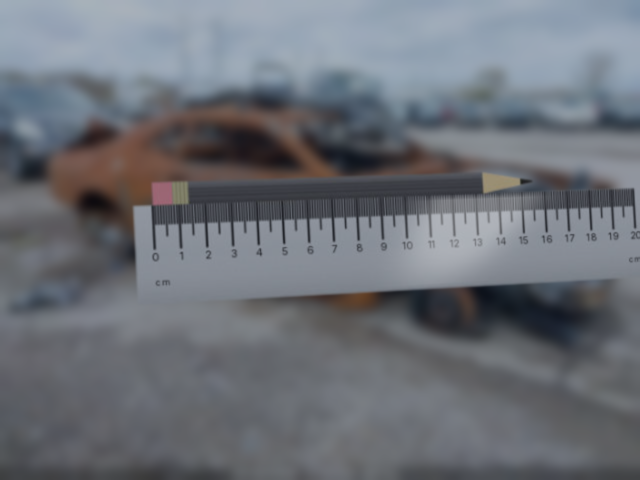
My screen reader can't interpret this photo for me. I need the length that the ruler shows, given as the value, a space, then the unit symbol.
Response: 15.5 cm
